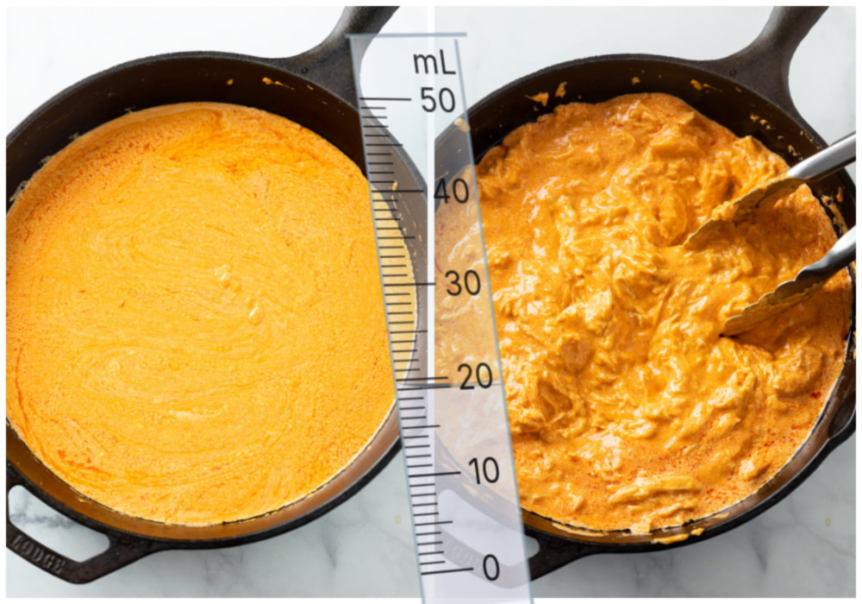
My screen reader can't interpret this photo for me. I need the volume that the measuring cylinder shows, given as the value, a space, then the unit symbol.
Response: 19 mL
